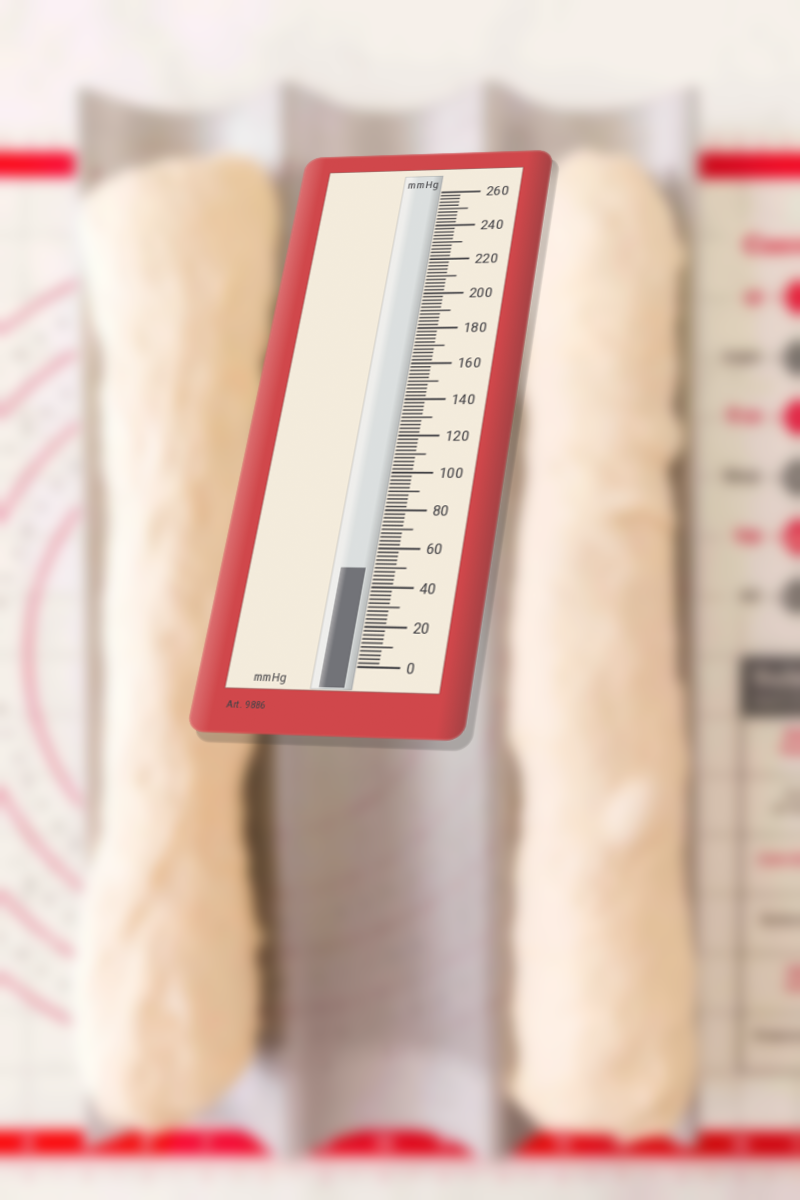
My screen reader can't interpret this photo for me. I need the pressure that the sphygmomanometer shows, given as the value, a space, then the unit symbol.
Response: 50 mmHg
